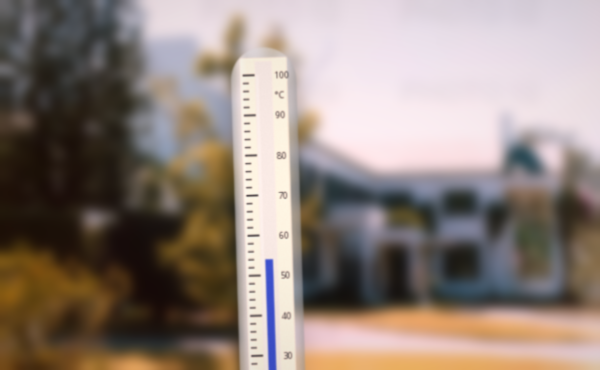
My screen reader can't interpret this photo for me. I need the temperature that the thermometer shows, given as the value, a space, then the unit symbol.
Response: 54 °C
